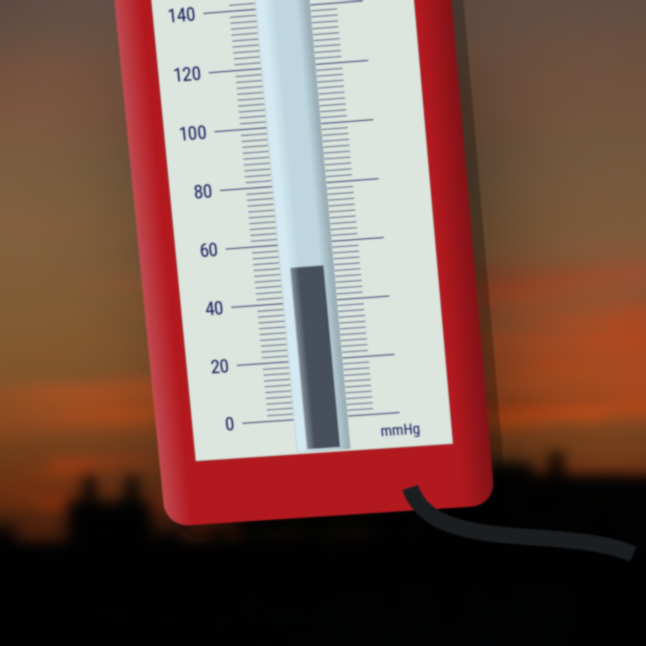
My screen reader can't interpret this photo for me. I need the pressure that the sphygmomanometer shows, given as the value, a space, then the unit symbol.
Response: 52 mmHg
